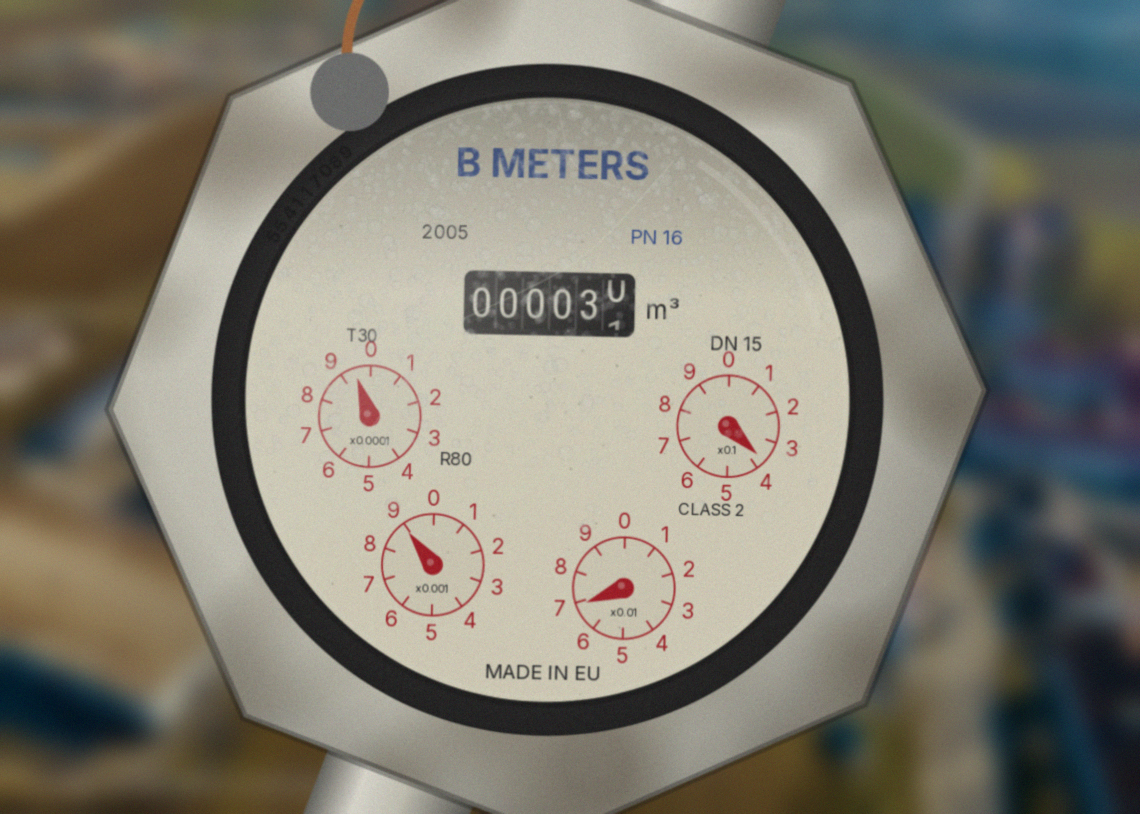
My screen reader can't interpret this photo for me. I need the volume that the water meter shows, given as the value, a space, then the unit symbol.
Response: 30.3689 m³
